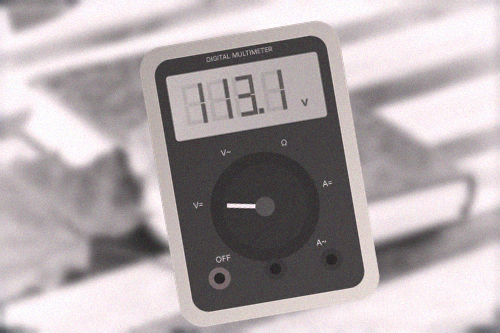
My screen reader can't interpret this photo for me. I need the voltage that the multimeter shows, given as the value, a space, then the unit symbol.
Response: 113.1 V
